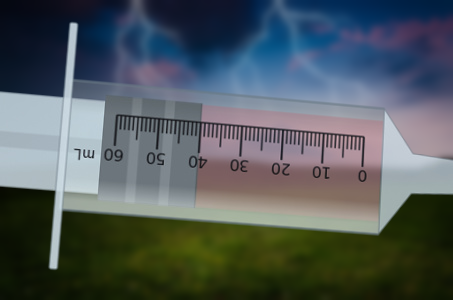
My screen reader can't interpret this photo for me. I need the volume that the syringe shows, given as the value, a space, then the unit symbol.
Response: 40 mL
